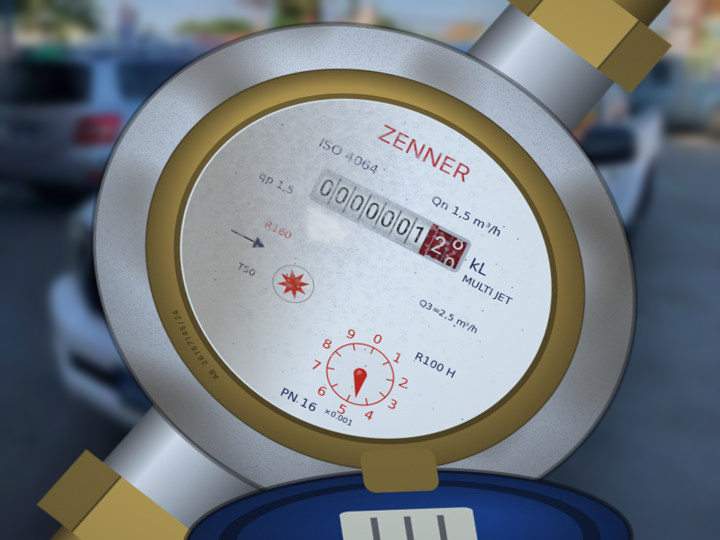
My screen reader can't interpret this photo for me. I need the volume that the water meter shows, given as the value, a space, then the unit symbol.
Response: 1.284 kL
